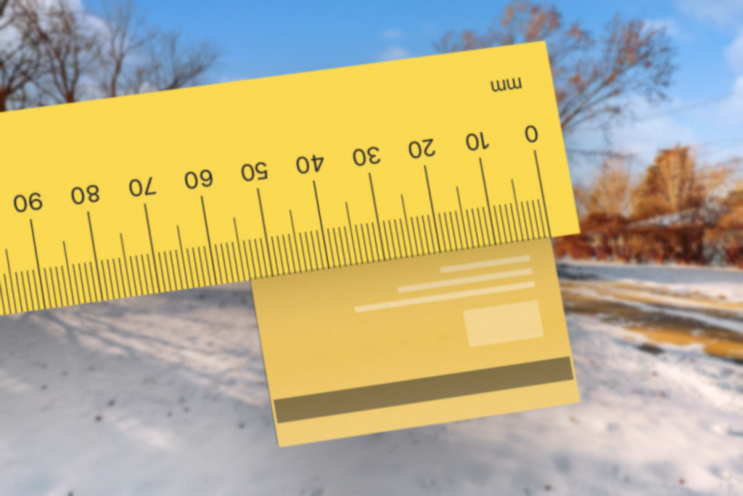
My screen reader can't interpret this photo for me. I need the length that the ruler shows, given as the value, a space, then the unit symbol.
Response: 54 mm
